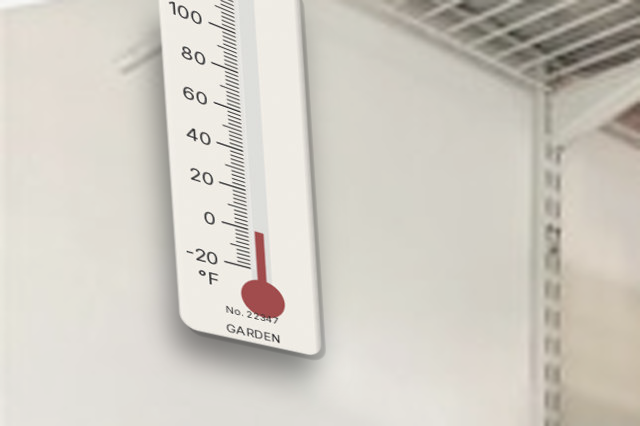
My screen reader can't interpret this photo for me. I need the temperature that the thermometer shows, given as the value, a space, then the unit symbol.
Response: 0 °F
